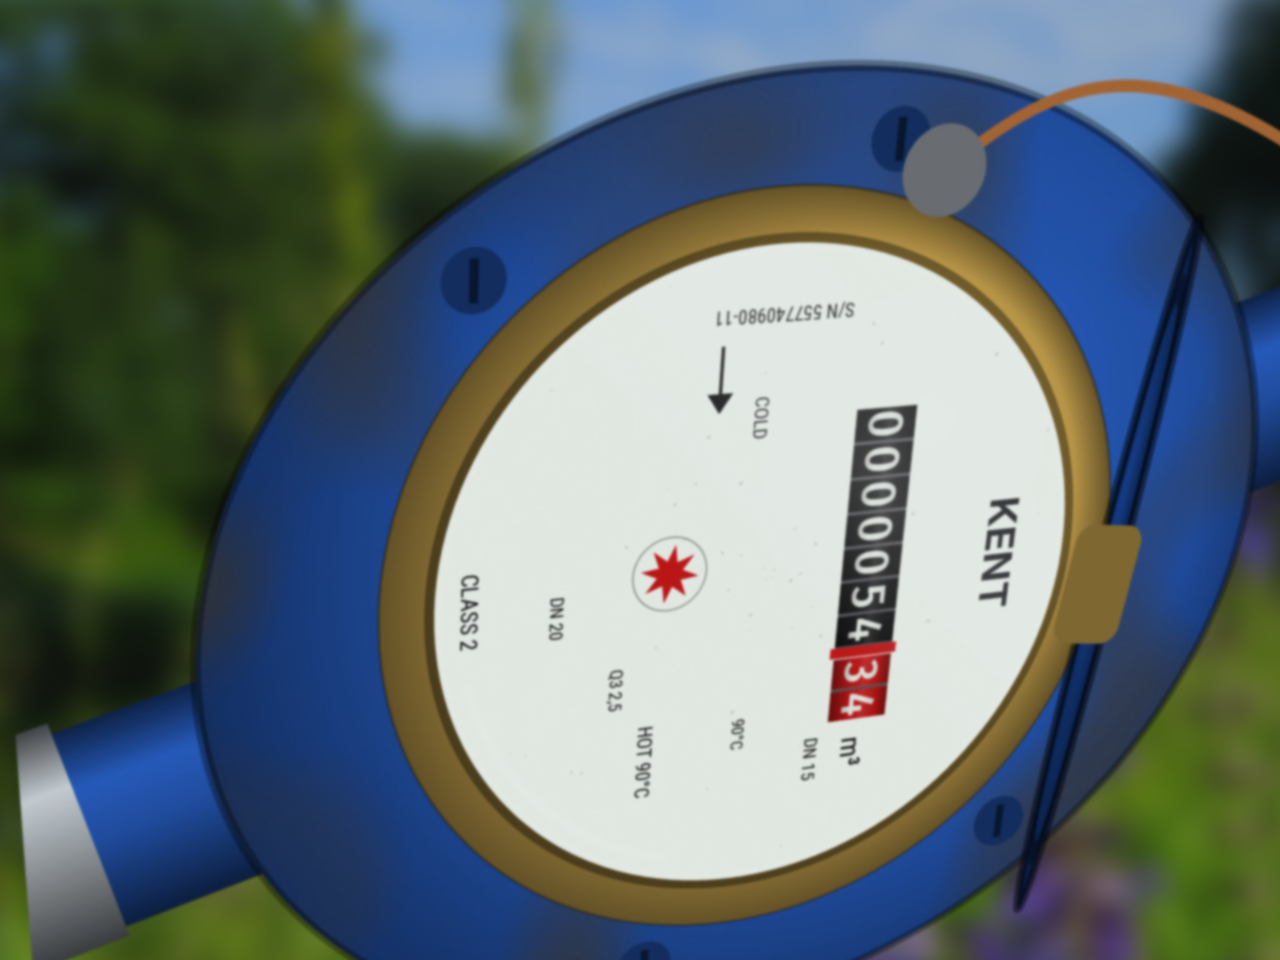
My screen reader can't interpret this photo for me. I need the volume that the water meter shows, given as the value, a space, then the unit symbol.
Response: 54.34 m³
